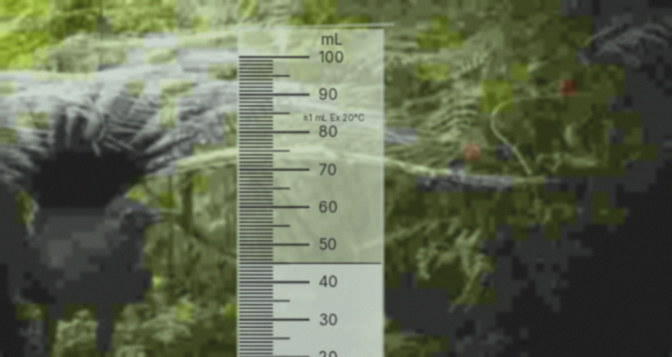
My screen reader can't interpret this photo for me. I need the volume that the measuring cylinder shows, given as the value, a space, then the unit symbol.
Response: 45 mL
